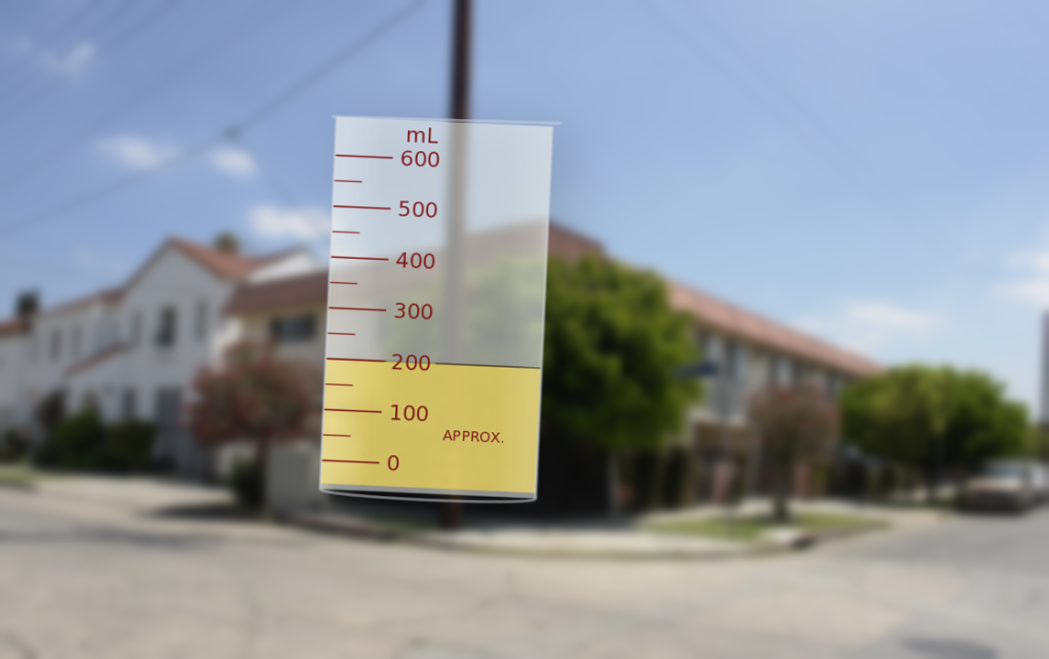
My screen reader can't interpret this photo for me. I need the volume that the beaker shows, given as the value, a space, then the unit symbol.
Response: 200 mL
